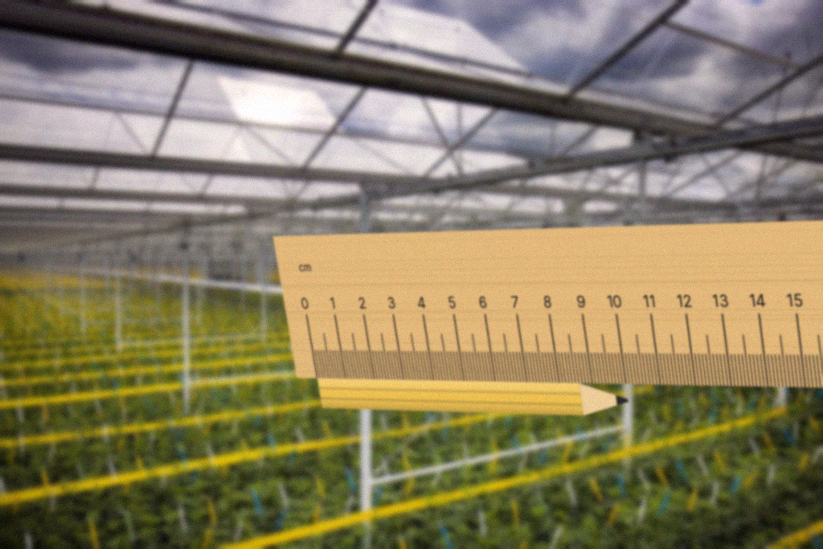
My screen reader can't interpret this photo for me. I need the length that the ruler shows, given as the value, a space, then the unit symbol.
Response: 10 cm
